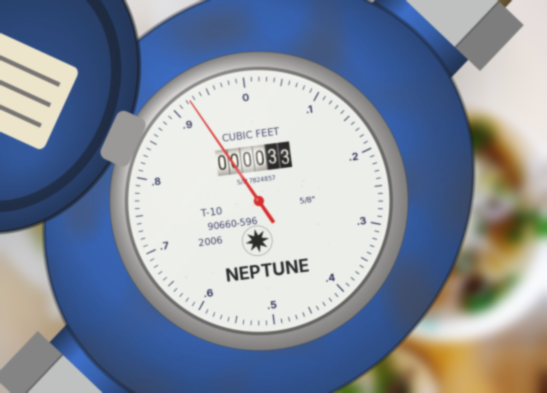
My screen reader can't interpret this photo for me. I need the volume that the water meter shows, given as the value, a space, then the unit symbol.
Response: 32.92 ft³
